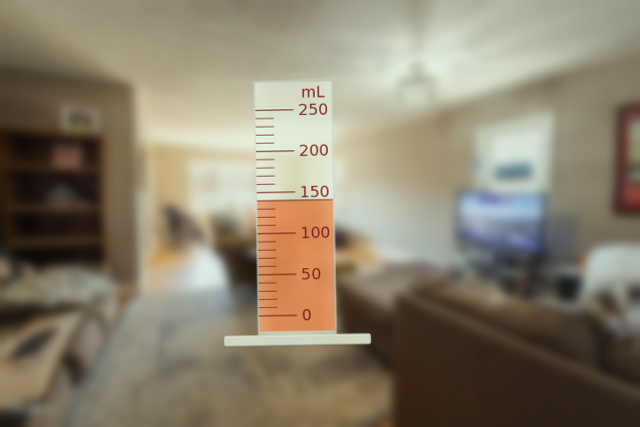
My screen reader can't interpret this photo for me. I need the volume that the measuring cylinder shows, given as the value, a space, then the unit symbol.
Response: 140 mL
